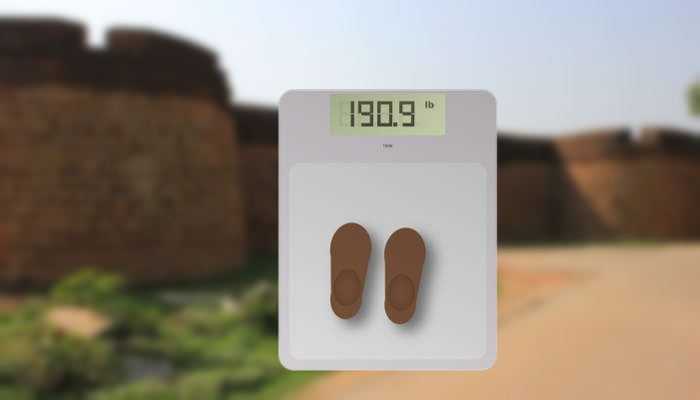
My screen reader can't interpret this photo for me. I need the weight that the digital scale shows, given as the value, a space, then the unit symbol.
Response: 190.9 lb
